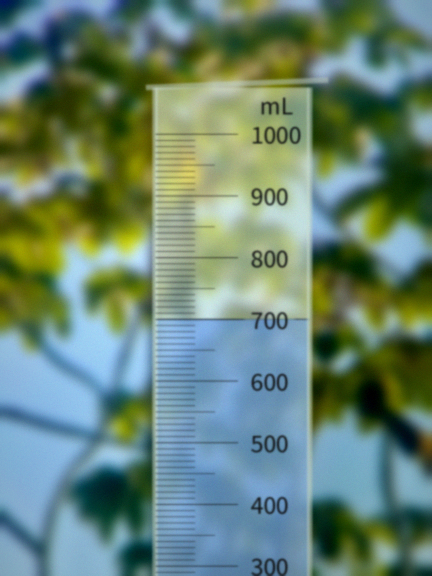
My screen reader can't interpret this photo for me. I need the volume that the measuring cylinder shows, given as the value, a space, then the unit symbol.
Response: 700 mL
